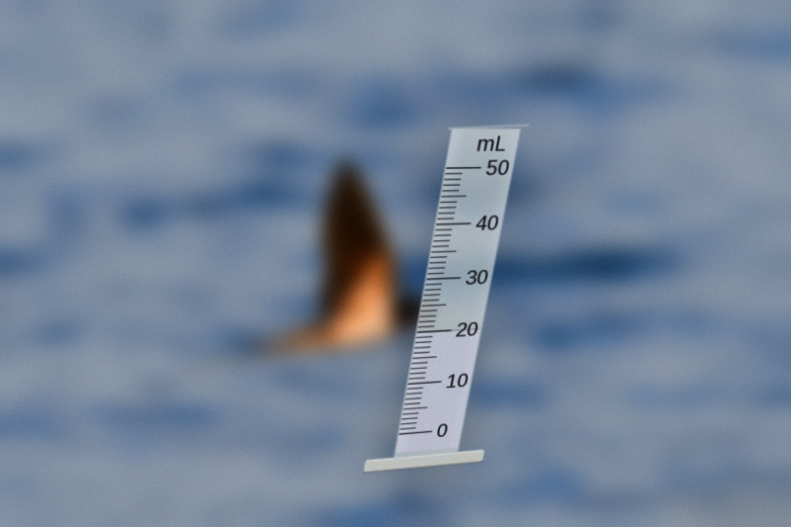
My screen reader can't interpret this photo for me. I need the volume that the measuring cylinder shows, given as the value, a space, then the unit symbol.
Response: 20 mL
